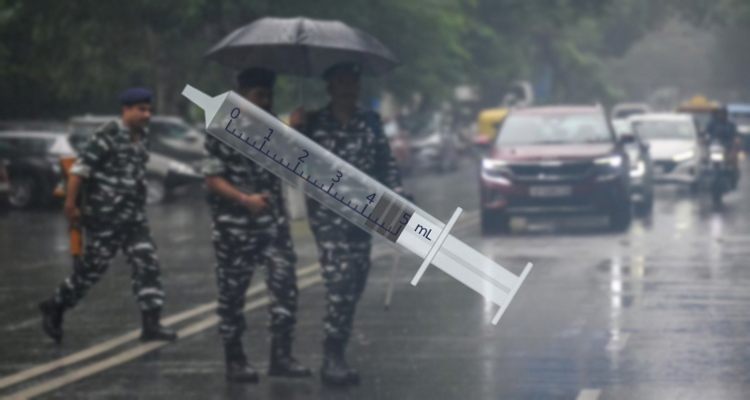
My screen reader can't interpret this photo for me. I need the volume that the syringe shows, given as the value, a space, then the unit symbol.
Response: 4.2 mL
